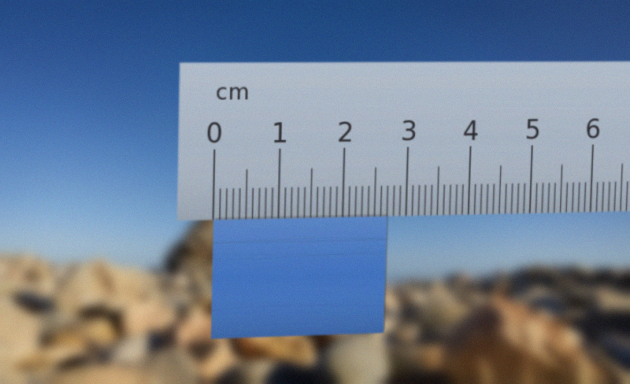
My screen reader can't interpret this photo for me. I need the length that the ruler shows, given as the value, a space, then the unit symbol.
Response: 2.7 cm
